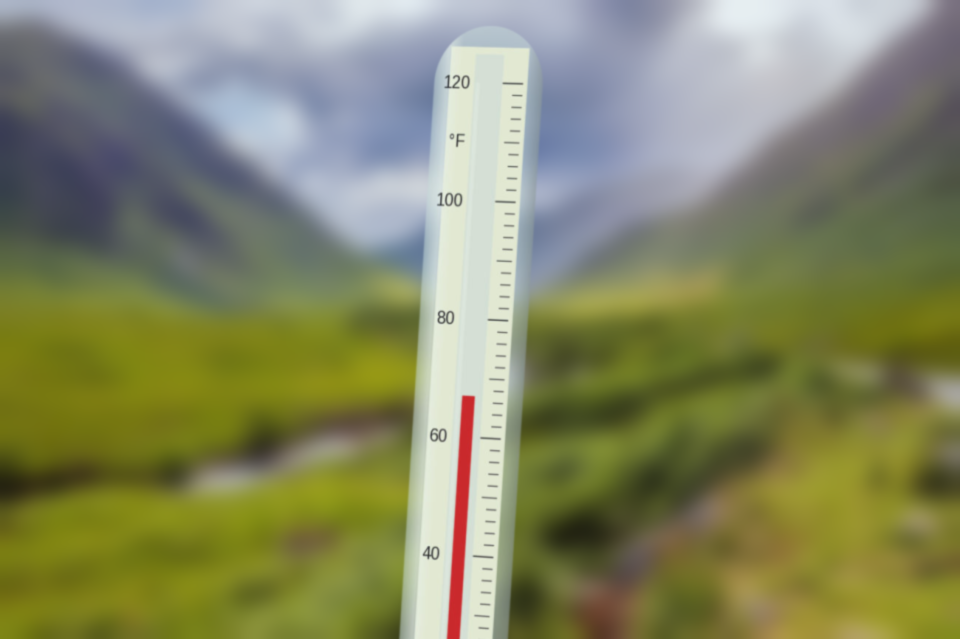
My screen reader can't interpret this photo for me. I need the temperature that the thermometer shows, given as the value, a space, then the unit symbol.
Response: 67 °F
